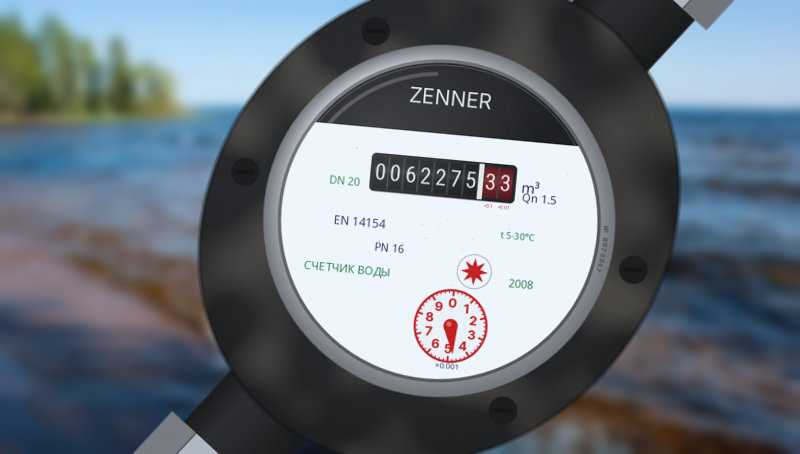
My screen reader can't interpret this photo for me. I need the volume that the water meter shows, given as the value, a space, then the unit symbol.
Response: 62275.334 m³
